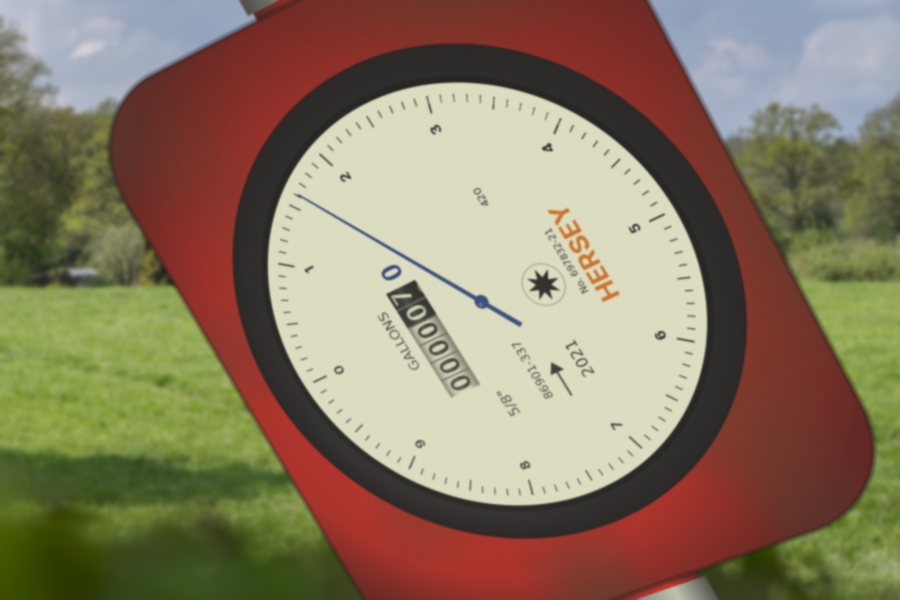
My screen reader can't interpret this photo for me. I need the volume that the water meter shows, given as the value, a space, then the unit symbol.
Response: 71.6 gal
